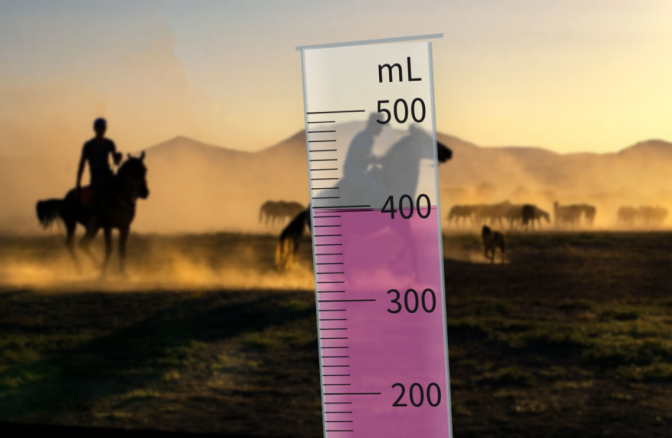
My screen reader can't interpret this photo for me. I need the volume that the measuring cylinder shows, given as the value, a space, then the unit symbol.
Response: 395 mL
